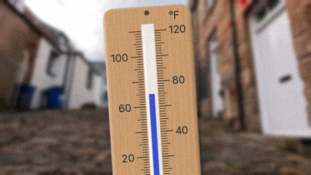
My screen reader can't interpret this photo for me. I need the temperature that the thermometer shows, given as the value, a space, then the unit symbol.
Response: 70 °F
